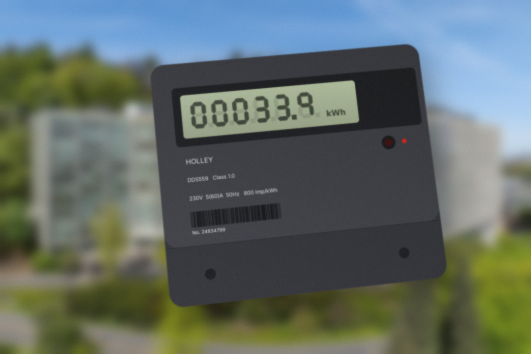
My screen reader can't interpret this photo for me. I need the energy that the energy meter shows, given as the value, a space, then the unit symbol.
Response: 33.9 kWh
